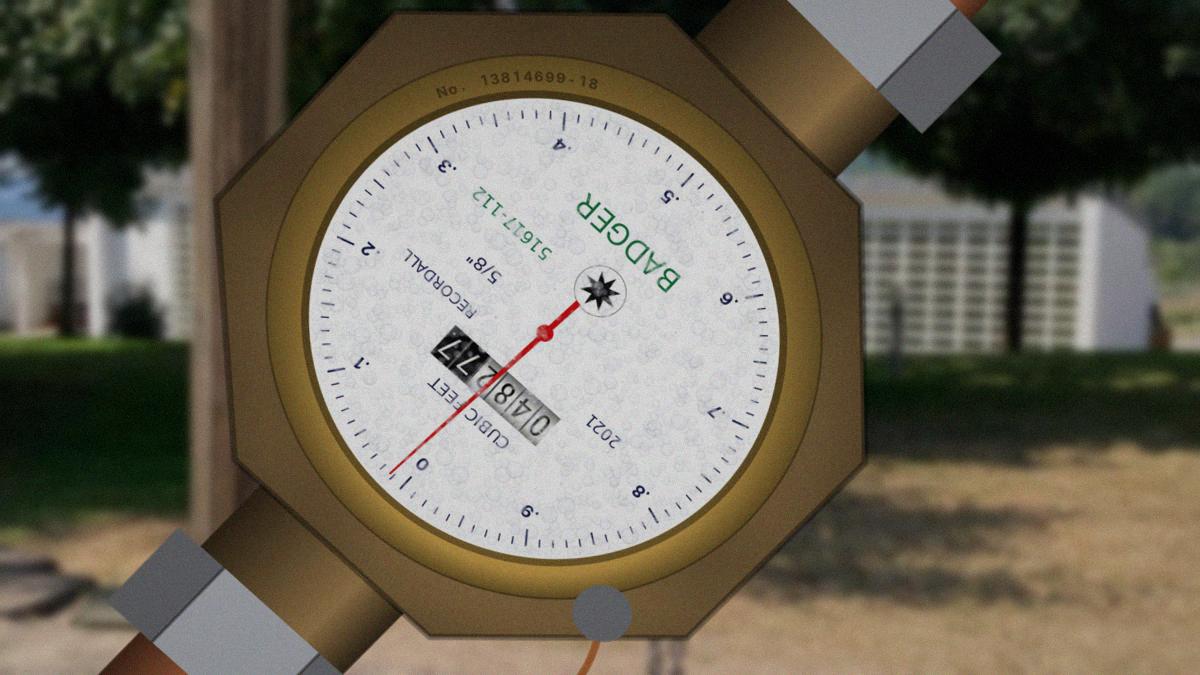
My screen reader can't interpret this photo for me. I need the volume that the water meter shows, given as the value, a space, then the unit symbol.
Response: 48277.01 ft³
